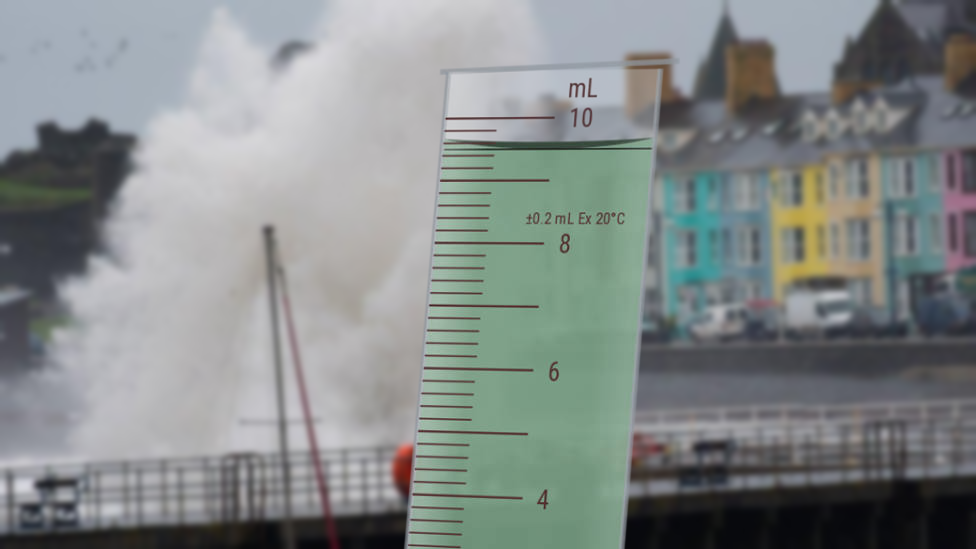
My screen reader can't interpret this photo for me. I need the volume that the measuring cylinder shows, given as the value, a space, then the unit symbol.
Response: 9.5 mL
